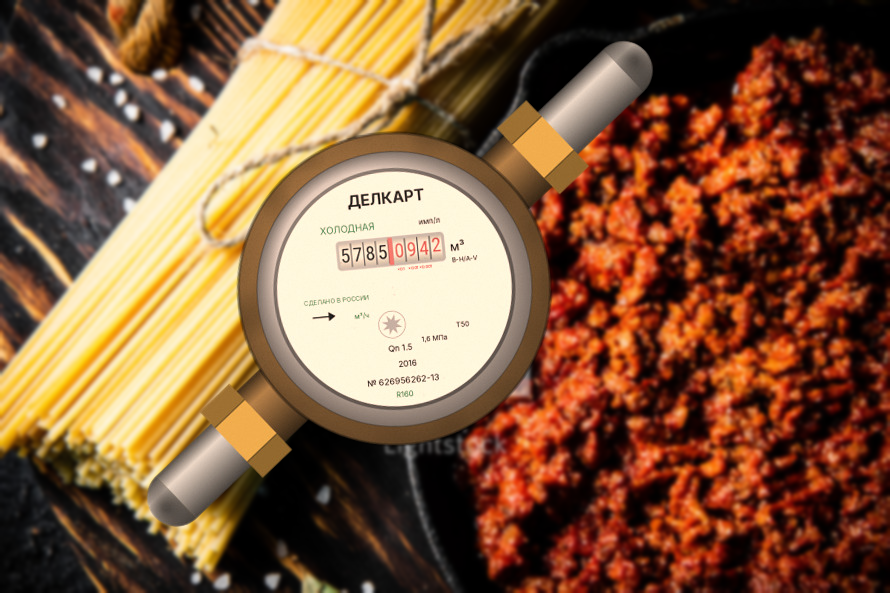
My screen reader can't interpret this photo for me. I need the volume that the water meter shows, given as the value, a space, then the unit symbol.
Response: 5785.0942 m³
